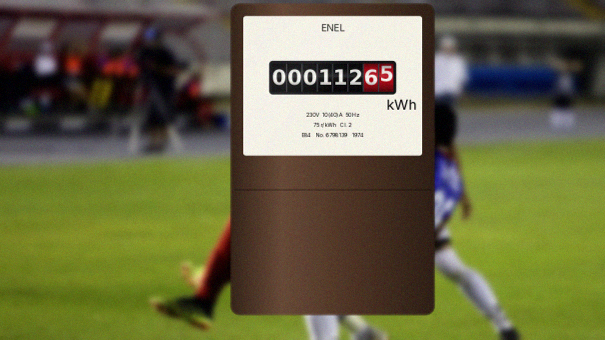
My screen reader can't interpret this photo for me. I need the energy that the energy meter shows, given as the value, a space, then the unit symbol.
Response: 112.65 kWh
